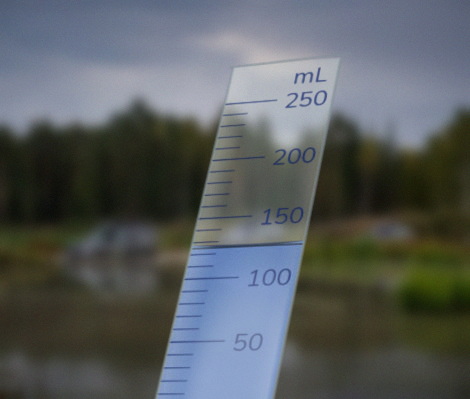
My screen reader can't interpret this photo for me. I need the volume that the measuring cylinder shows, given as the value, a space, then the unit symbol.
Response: 125 mL
